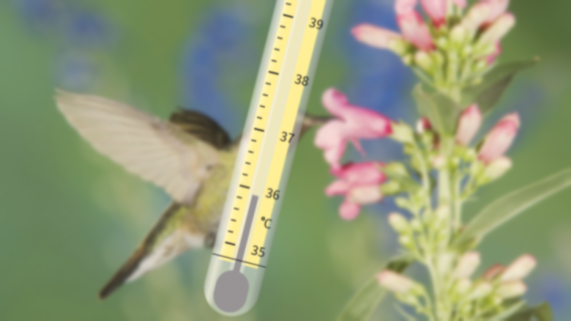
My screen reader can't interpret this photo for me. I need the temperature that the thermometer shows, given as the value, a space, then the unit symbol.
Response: 35.9 °C
